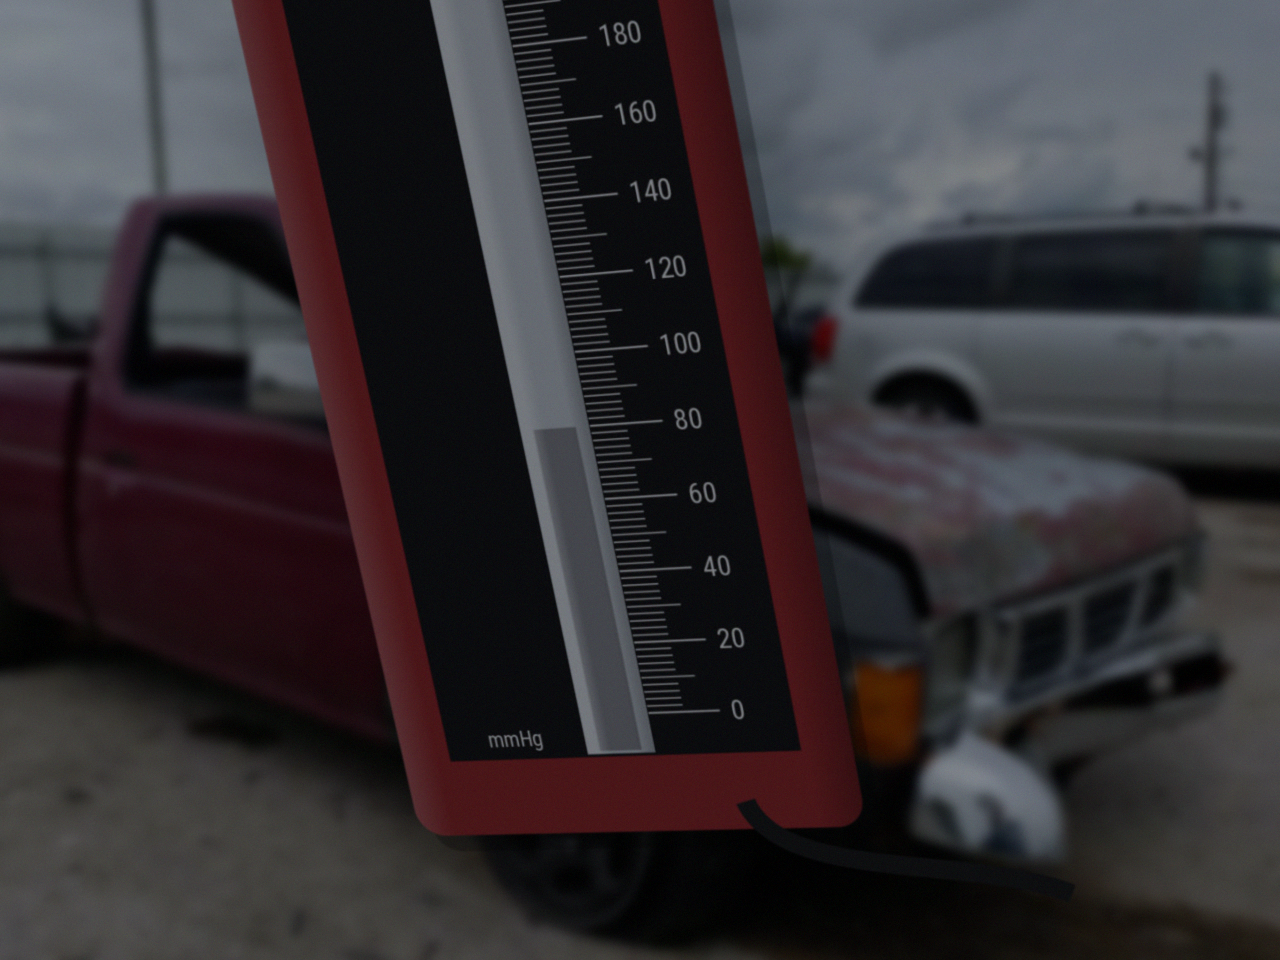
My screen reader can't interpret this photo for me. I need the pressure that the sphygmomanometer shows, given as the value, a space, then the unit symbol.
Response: 80 mmHg
